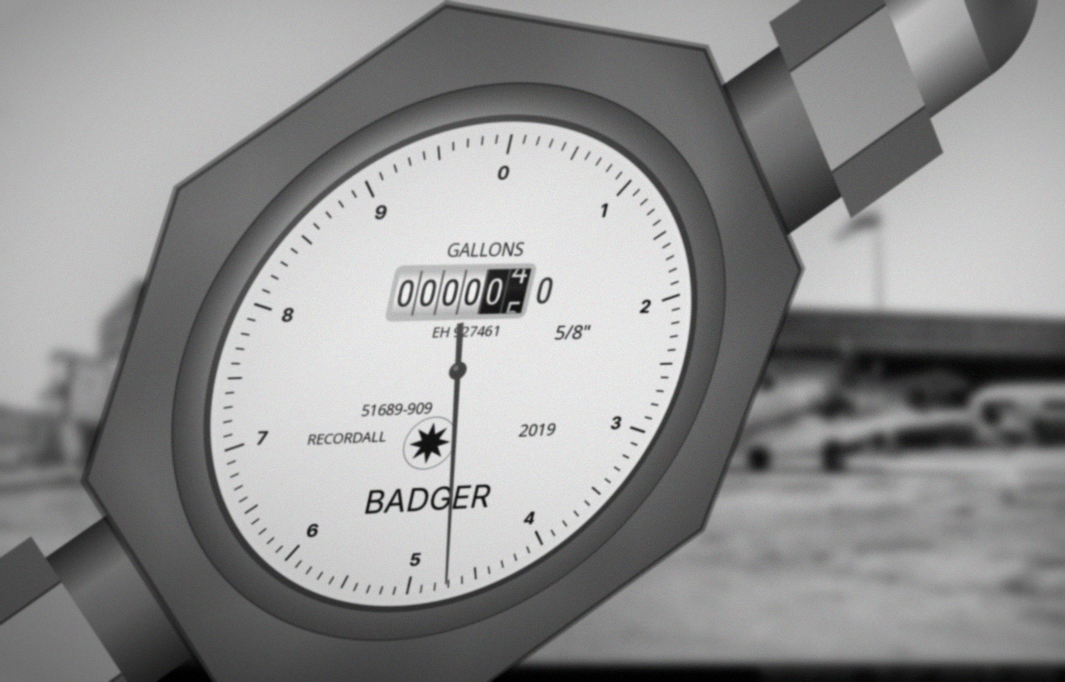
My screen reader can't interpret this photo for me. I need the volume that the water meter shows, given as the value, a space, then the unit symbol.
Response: 44.7 gal
